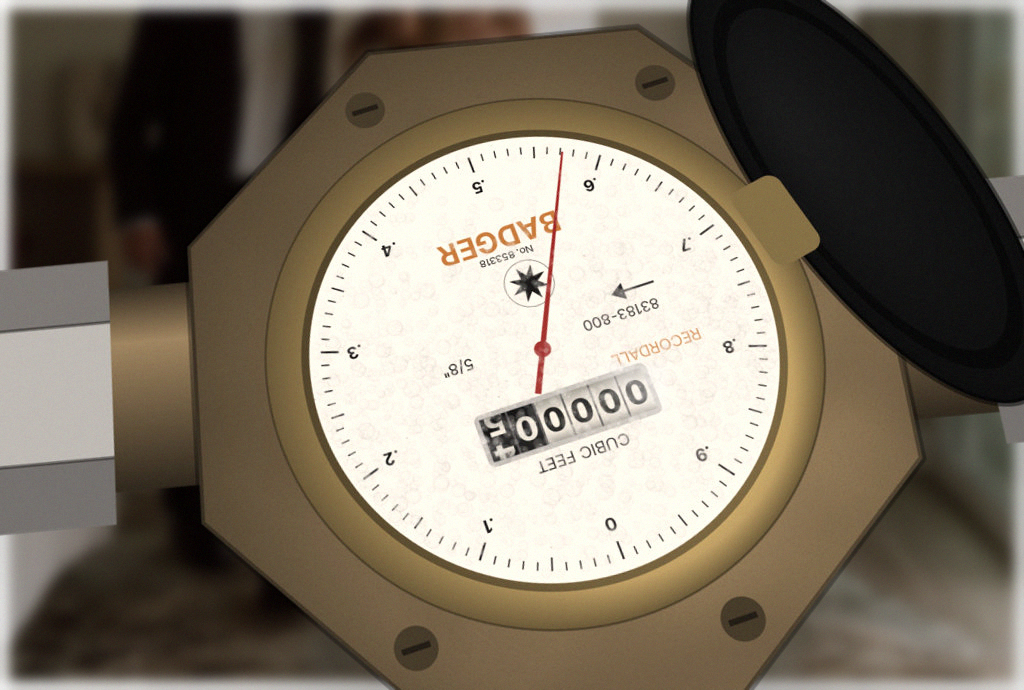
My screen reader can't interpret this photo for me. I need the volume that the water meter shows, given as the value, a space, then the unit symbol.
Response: 4.57 ft³
